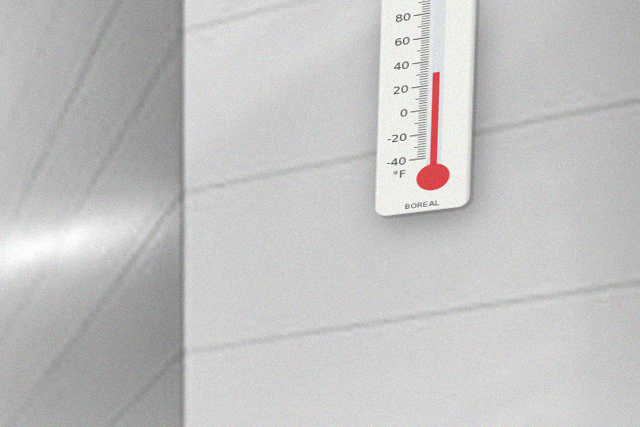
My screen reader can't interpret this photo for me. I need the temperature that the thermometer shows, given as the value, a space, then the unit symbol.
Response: 30 °F
